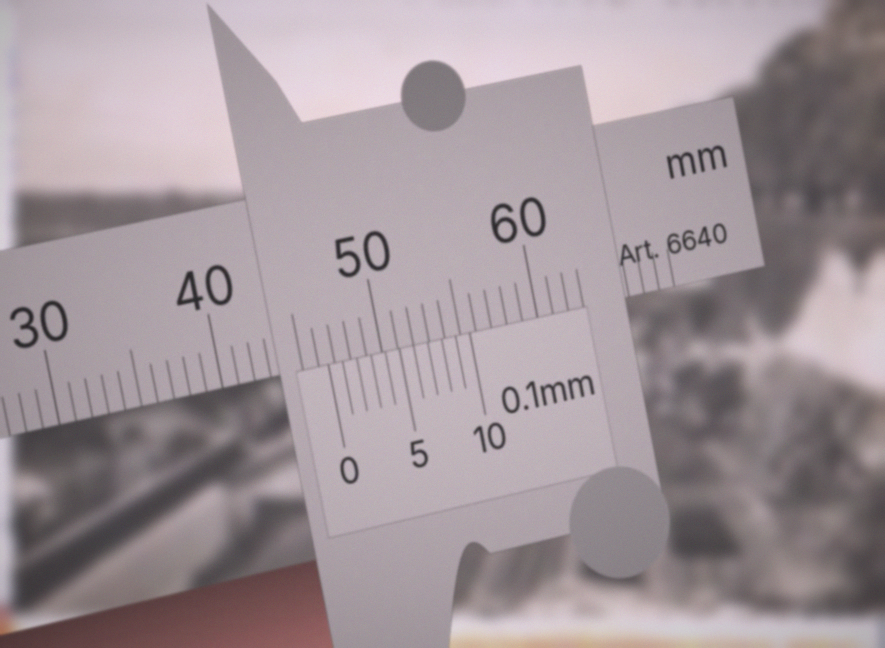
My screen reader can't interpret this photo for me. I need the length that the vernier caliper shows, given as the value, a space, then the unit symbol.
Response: 46.6 mm
